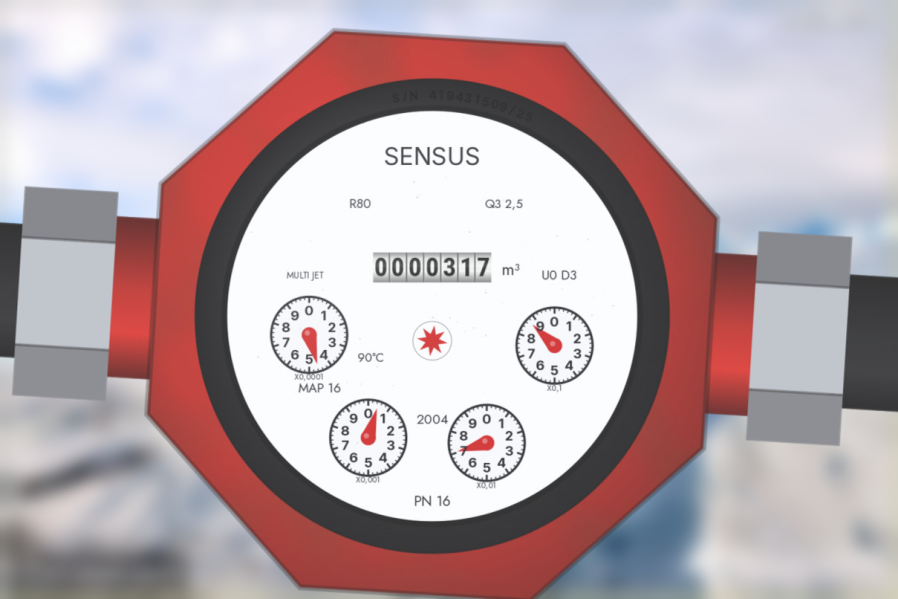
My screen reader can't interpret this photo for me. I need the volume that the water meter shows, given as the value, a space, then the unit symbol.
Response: 317.8704 m³
